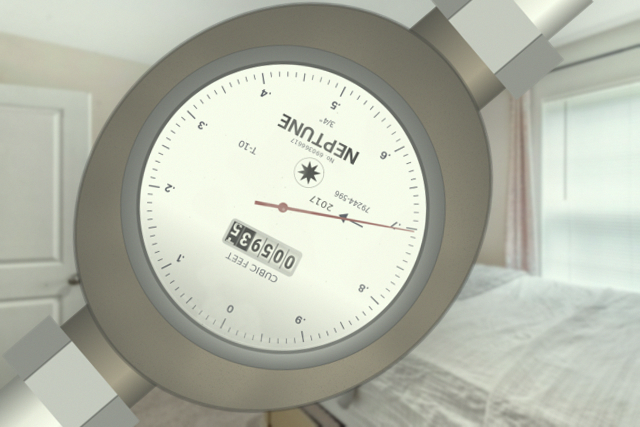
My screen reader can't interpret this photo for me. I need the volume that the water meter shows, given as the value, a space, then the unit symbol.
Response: 5934.70 ft³
